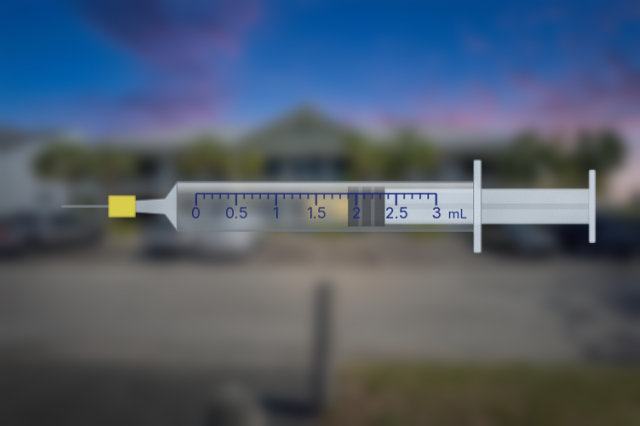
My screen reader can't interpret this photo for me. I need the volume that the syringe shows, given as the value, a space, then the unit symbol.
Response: 1.9 mL
